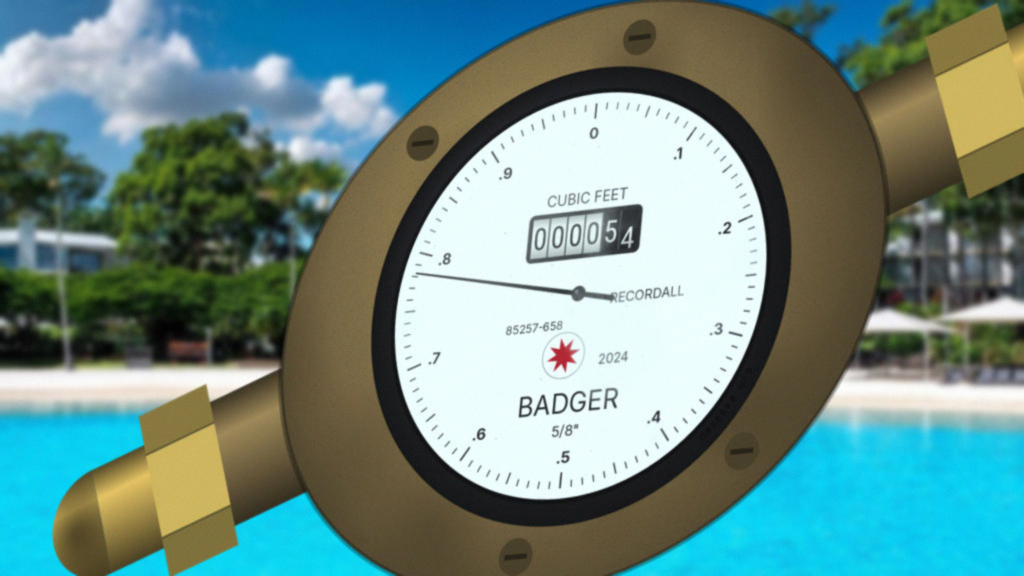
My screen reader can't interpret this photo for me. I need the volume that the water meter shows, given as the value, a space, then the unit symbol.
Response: 53.78 ft³
